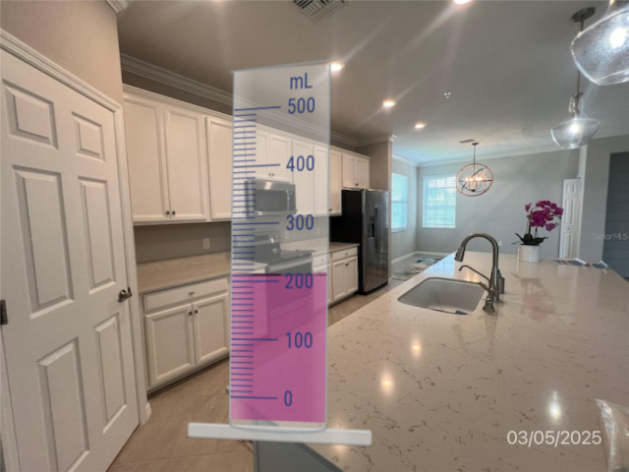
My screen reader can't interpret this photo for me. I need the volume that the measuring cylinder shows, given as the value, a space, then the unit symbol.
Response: 210 mL
